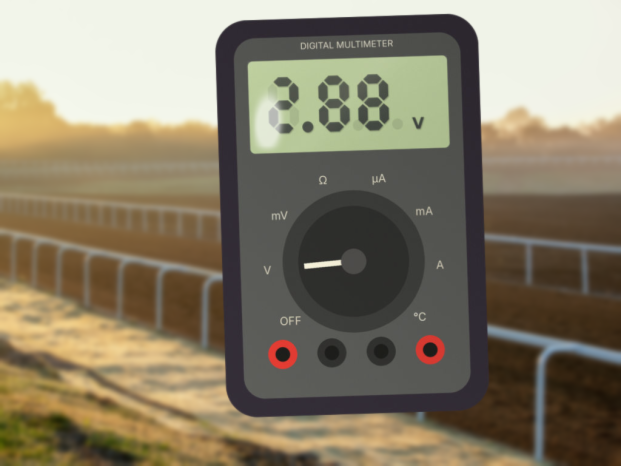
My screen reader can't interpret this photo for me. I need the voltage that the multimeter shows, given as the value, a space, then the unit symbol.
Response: 2.88 V
